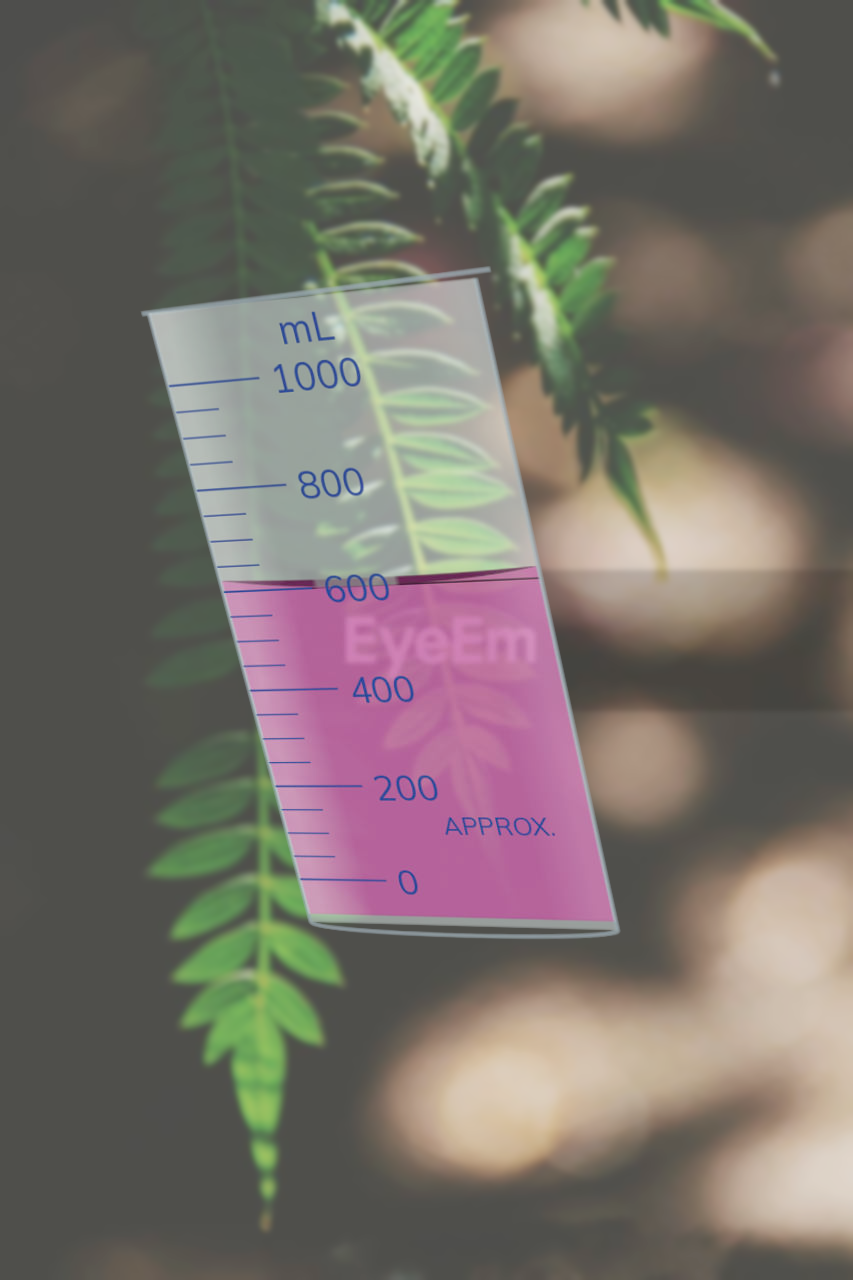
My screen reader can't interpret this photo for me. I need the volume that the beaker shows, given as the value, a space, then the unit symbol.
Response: 600 mL
